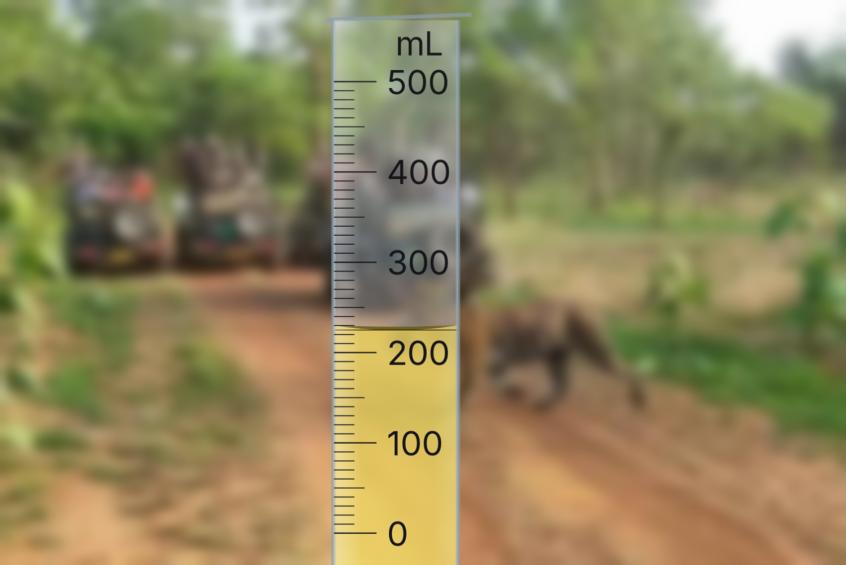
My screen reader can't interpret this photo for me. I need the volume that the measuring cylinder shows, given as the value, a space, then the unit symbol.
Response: 225 mL
